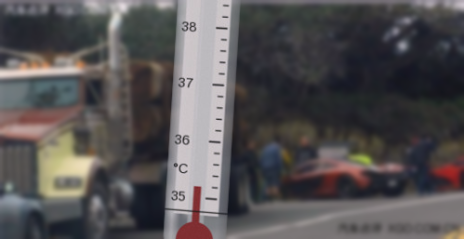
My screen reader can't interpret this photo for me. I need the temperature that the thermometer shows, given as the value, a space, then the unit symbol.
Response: 35.2 °C
